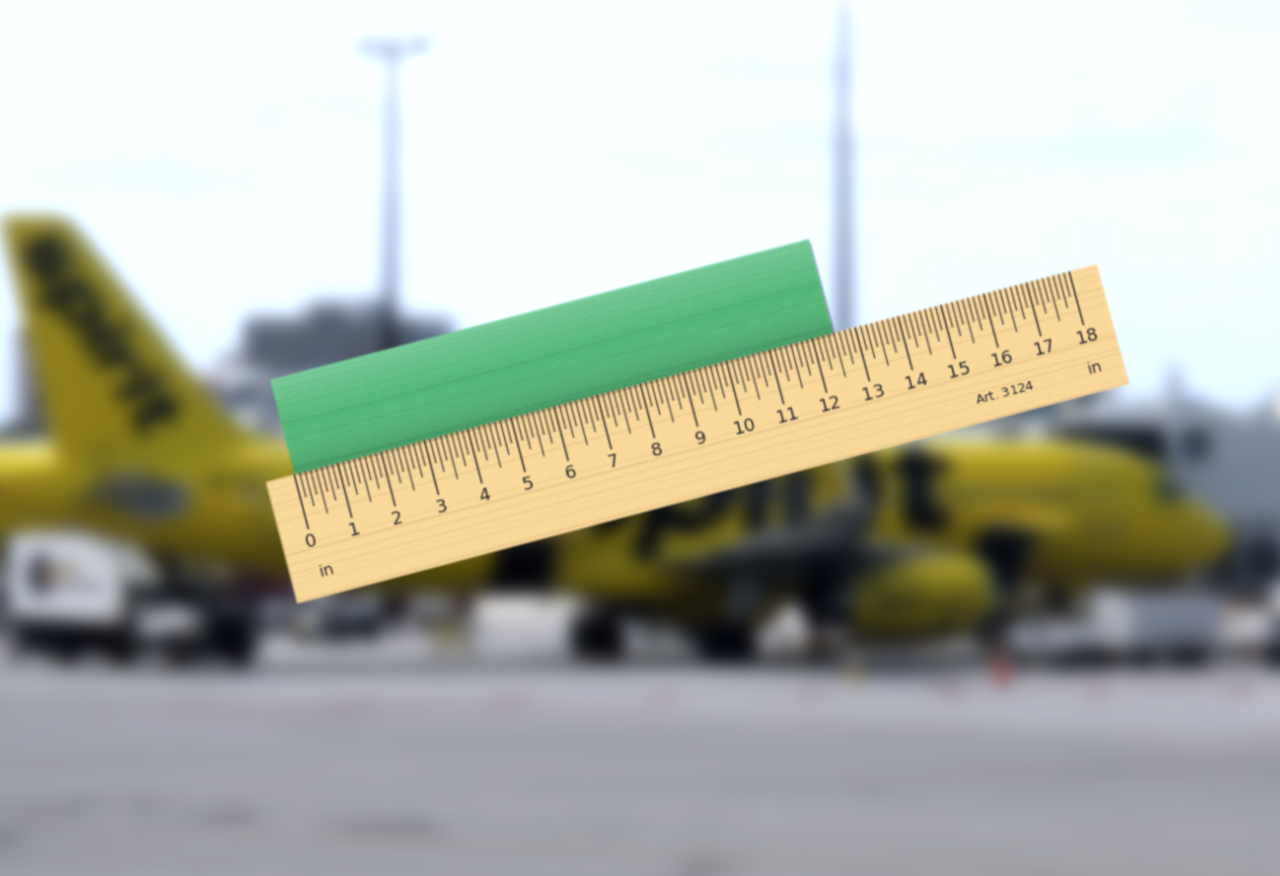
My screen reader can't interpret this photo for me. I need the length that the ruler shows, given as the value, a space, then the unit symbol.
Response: 12.5 in
